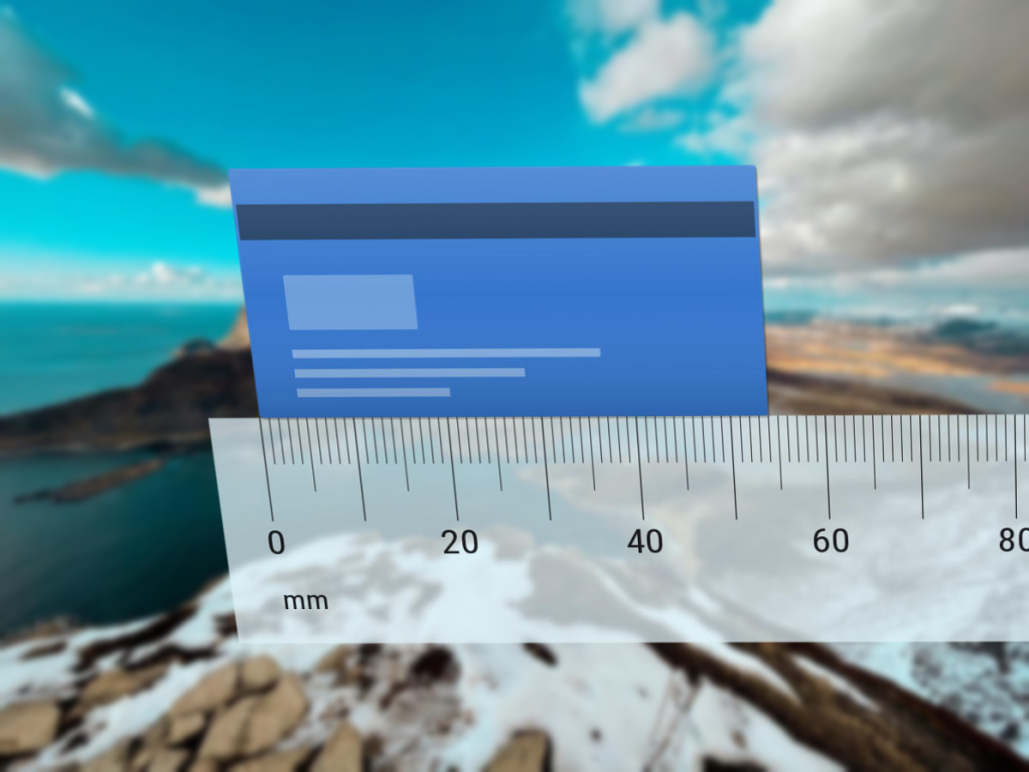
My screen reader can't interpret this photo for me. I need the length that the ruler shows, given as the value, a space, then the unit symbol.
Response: 54 mm
